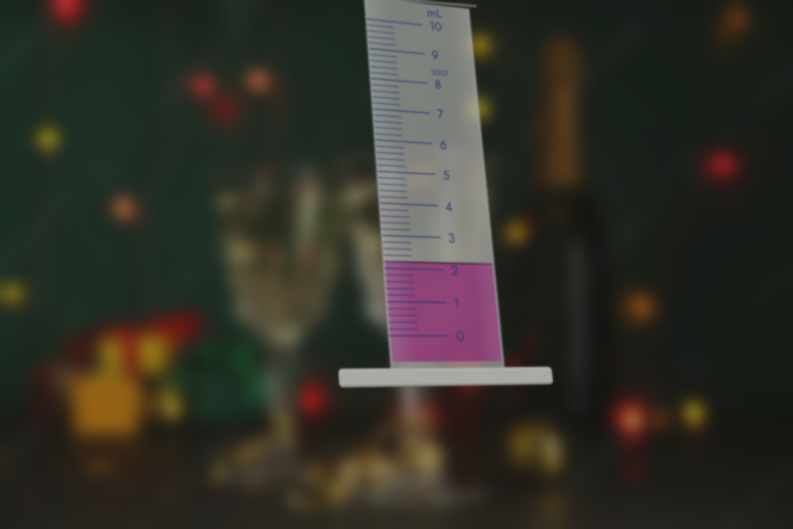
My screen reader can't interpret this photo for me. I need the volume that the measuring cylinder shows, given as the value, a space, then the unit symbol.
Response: 2.2 mL
